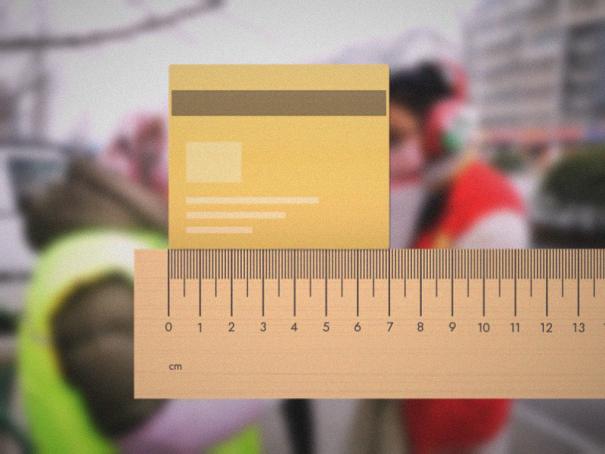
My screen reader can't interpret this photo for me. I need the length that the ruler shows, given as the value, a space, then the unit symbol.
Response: 7 cm
